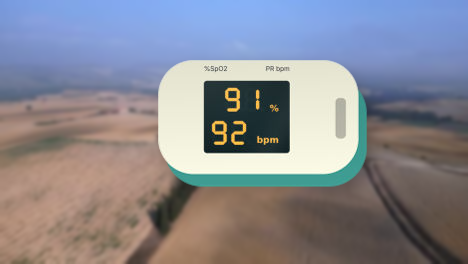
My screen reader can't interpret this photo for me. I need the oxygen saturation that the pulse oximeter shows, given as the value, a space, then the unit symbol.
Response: 91 %
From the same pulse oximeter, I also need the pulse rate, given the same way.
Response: 92 bpm
